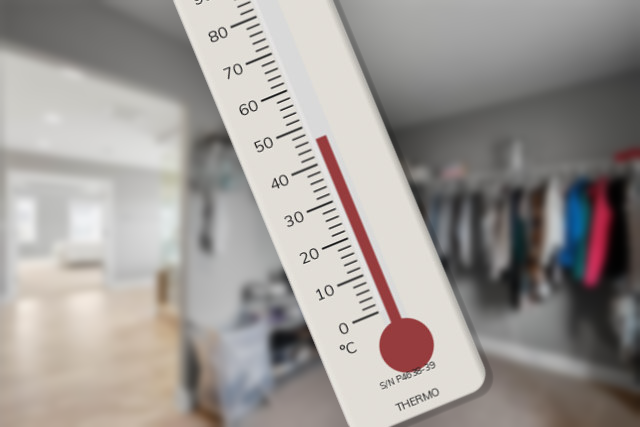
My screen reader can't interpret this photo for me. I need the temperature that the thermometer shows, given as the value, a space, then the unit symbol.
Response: 46 °C
